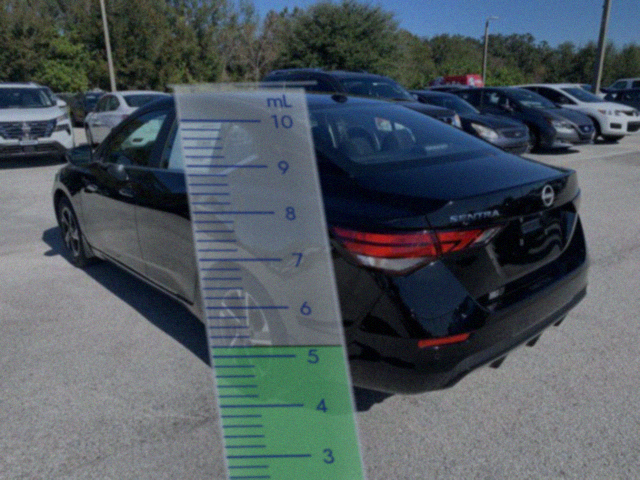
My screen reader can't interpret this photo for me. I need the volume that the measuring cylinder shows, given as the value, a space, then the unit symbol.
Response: 5.2 mL
